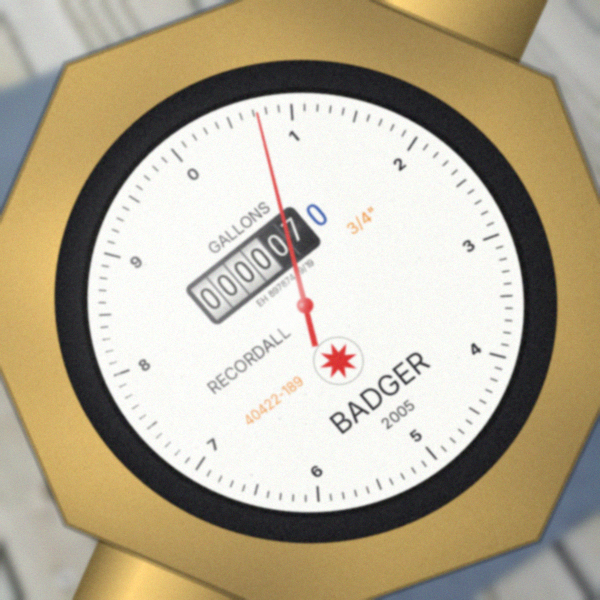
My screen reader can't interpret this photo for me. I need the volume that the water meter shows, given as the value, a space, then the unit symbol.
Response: 70.7 gal
